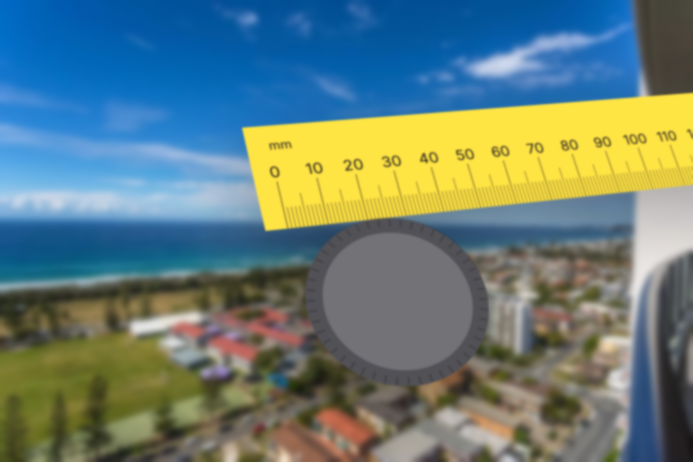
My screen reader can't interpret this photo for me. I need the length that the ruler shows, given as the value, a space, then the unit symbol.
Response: 45 mm
